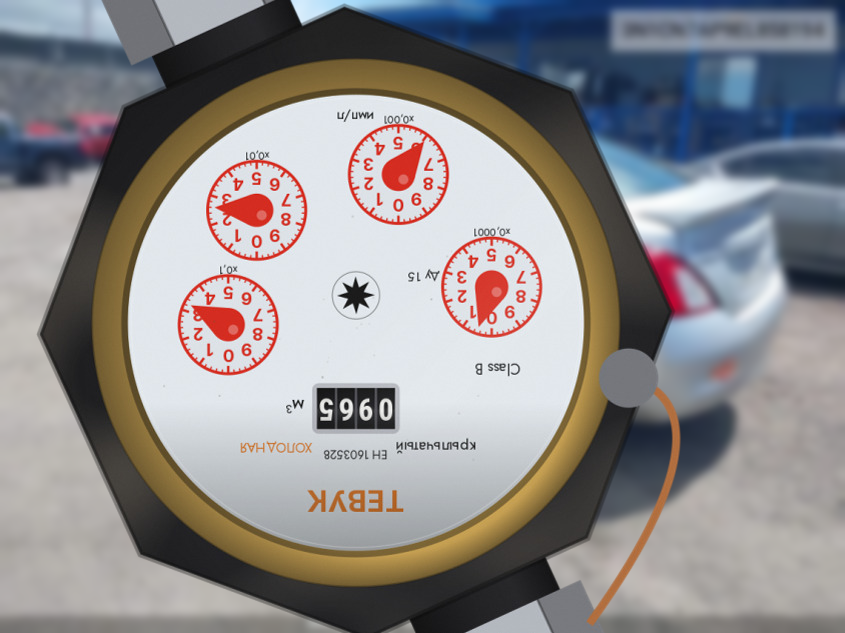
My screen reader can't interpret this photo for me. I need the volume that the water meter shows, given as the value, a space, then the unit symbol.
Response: 965.3260 m³
